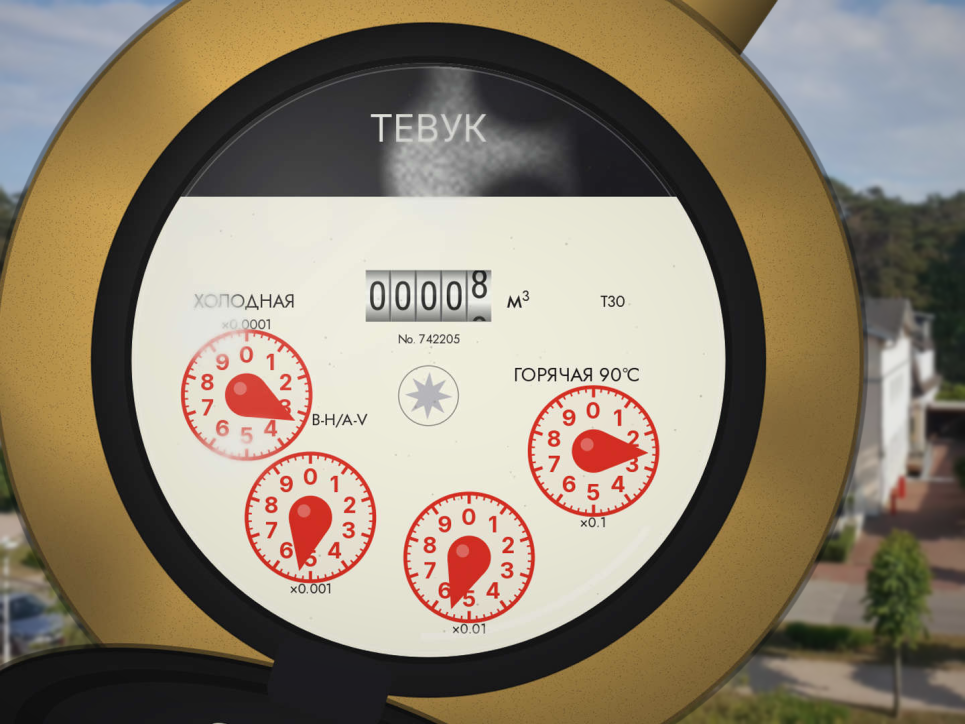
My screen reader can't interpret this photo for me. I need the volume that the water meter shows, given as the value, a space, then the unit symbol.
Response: 8.2553 m³
